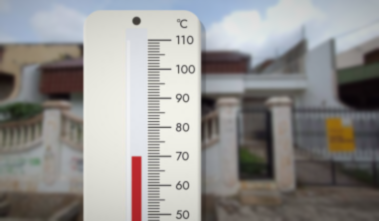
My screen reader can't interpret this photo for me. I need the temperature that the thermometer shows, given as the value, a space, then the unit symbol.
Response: 70 °C
